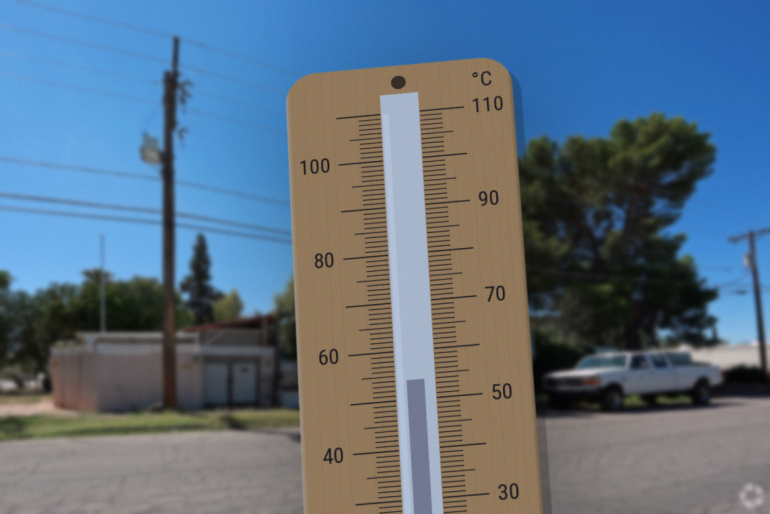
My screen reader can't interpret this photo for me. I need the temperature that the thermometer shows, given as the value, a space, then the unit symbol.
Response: 54 °C
